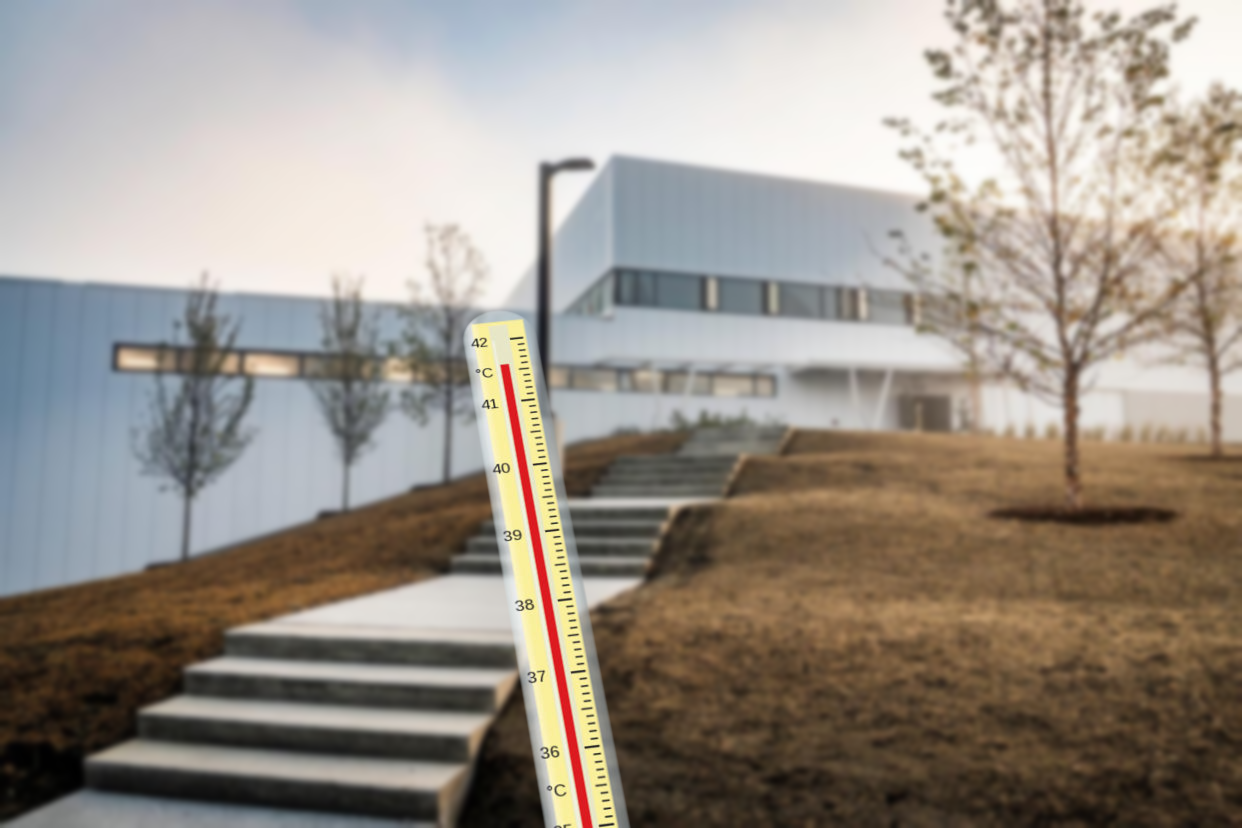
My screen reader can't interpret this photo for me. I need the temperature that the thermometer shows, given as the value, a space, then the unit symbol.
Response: 41.6 °C
